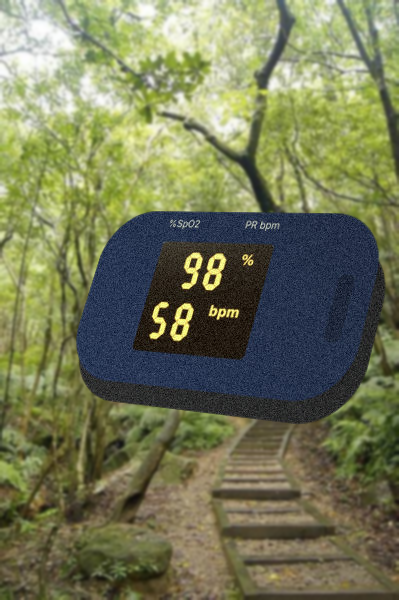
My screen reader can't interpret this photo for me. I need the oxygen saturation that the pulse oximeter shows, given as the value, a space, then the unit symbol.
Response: 98 %
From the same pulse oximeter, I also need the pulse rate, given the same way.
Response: 58 bpm
